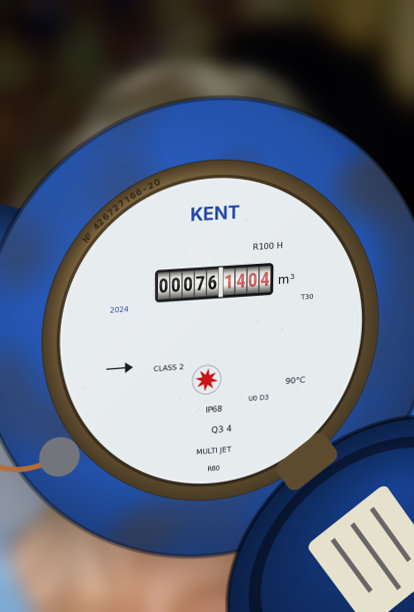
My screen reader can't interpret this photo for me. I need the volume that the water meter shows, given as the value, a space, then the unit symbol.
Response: 76.1404 m³
